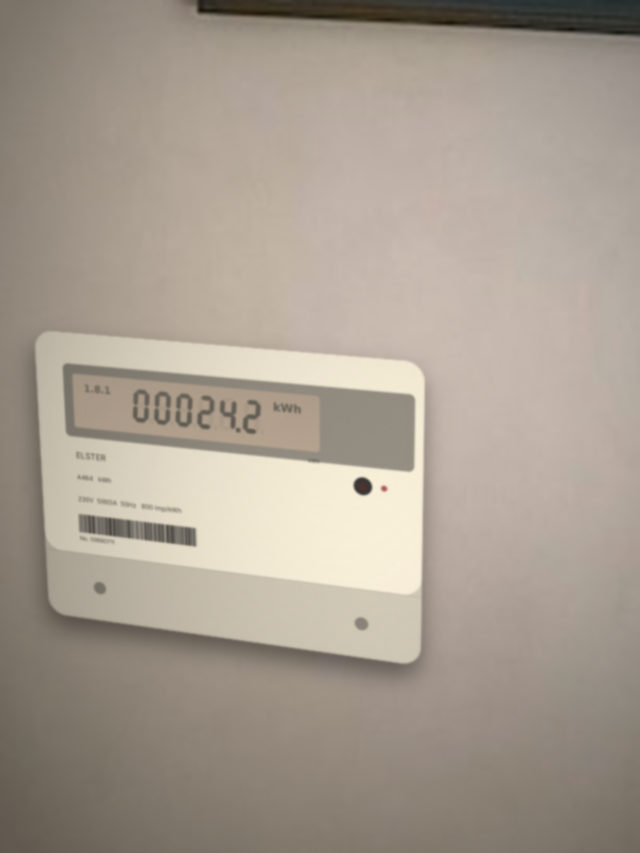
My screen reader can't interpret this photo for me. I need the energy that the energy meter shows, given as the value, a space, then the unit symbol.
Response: 24.2 kWh
